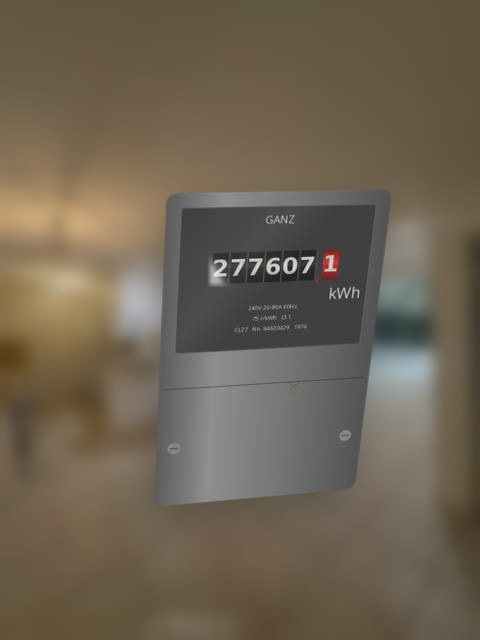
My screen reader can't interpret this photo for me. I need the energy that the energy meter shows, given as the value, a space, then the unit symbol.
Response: 277607.1 kWh
